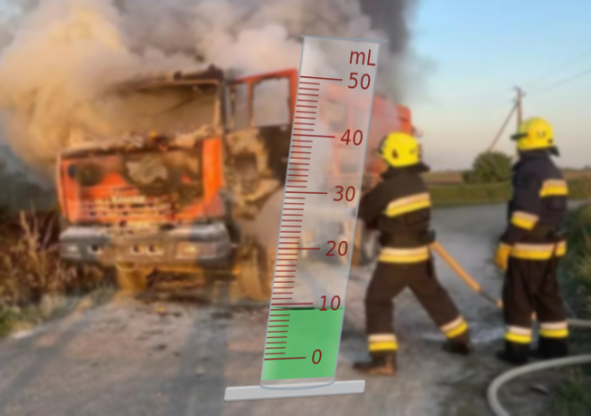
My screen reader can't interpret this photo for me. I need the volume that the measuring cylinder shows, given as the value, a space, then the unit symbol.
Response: 9 mL
